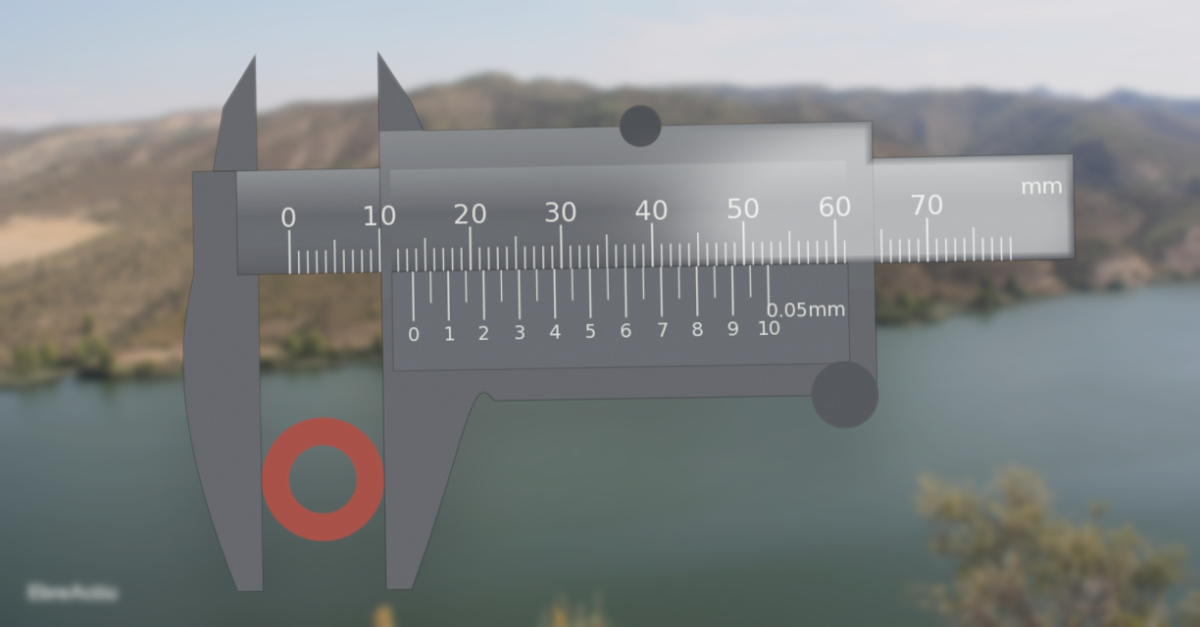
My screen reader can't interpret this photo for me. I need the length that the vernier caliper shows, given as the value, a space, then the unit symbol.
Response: 13.6 mm
